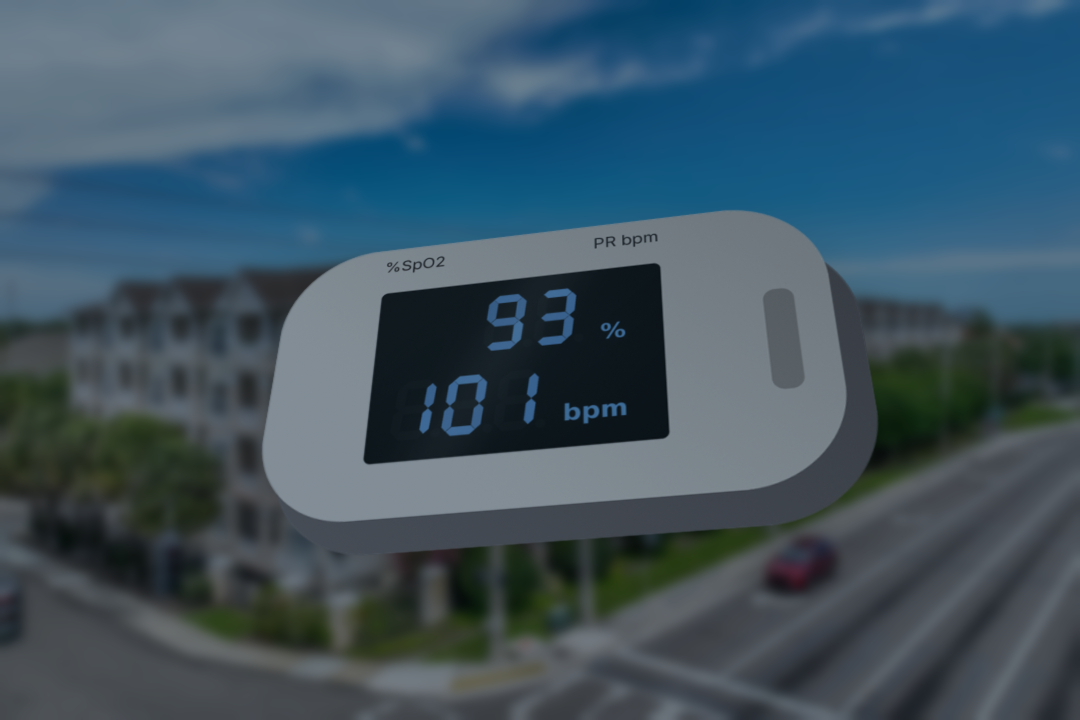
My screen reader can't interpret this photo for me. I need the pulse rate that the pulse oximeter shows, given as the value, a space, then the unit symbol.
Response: 101 bpm
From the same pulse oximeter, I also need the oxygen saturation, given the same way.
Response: 93 %
